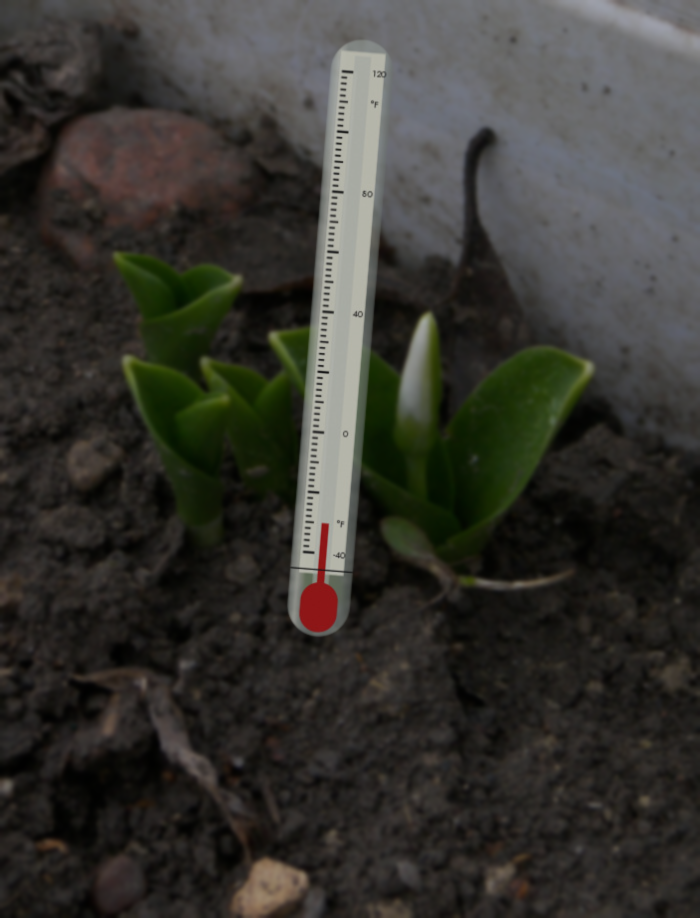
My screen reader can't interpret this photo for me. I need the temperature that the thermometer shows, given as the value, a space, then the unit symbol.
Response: -30 °F
